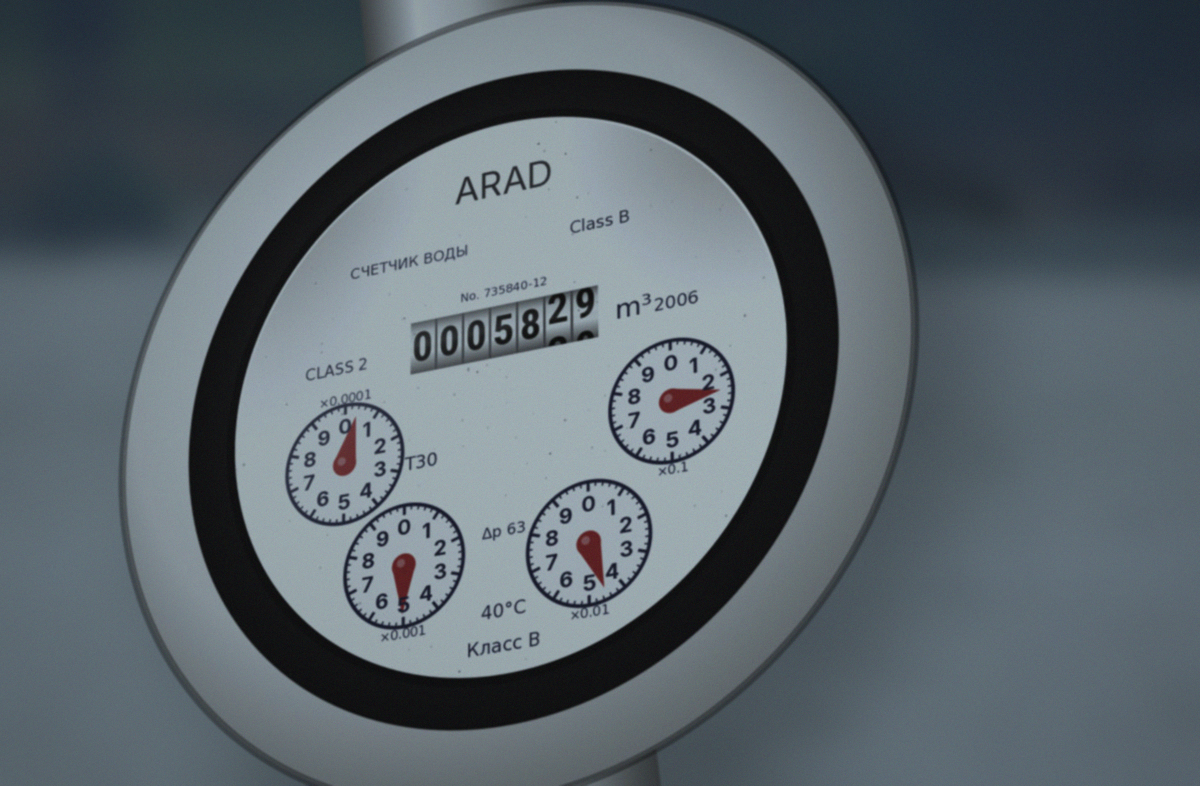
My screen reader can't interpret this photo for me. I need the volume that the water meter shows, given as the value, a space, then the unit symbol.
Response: 5829.2450 m³
